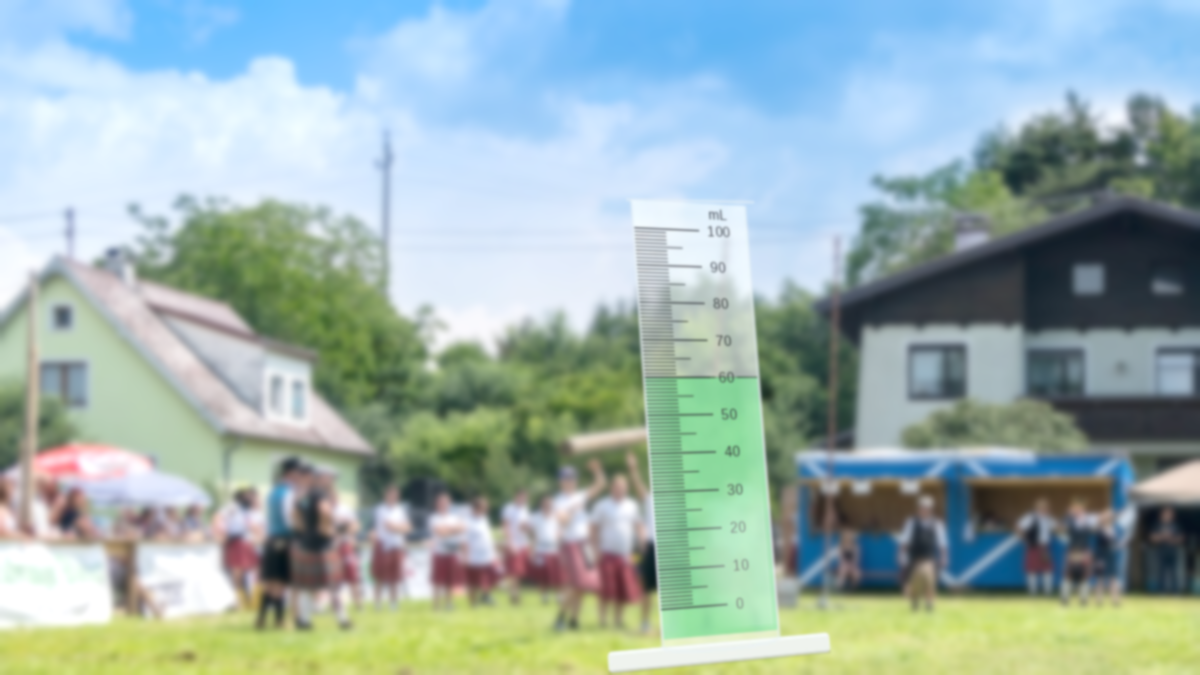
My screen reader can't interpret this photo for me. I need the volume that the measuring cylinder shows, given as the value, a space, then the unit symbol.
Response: 60 mL
